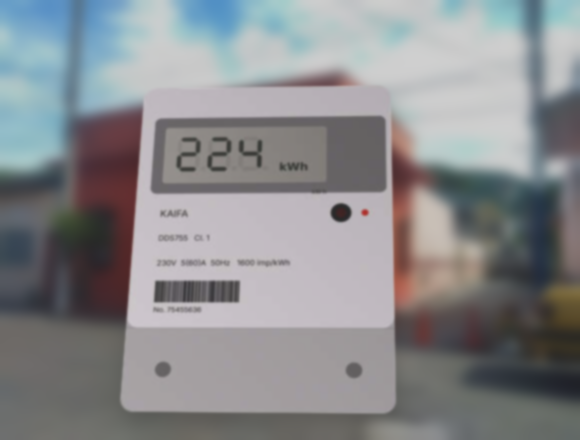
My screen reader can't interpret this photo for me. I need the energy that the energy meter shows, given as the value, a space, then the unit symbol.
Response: 224 kWh
